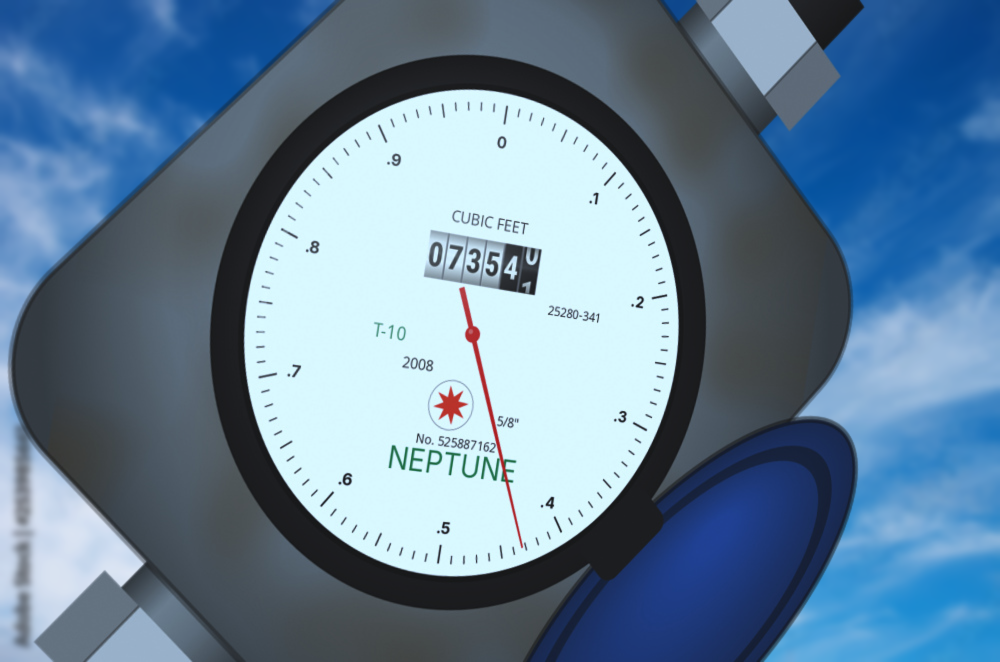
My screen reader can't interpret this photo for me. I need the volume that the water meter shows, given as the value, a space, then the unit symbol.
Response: 73540.43 ft³
